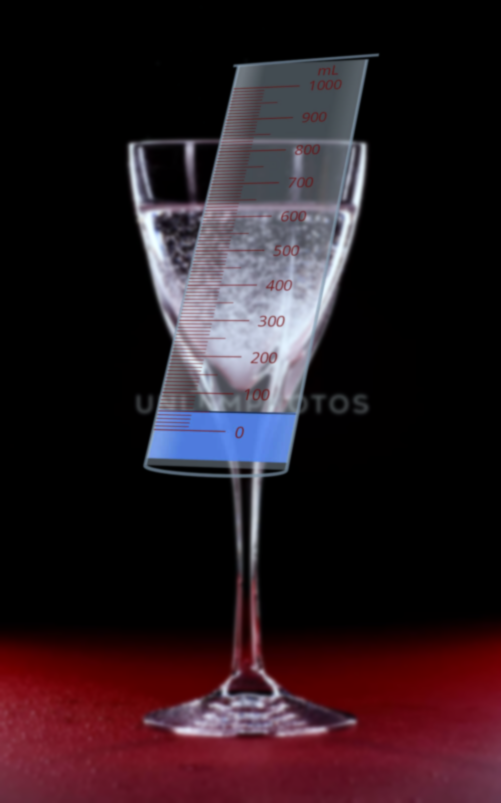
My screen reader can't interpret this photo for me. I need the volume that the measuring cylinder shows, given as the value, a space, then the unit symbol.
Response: 50 mL
